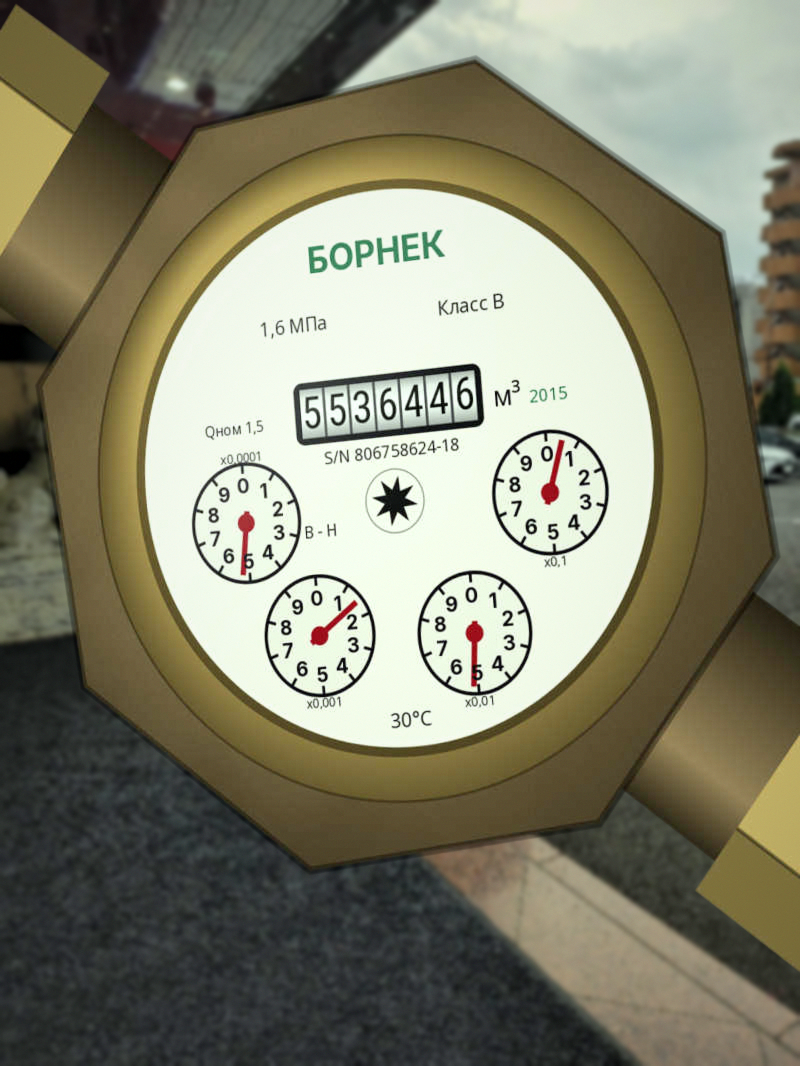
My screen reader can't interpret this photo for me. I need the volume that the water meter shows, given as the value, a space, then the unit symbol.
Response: 5536446.0515 m³
